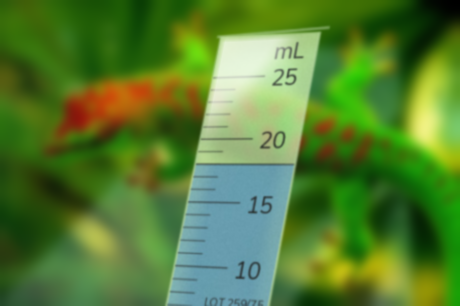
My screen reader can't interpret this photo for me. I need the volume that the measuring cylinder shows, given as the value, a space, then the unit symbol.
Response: 18 mL
